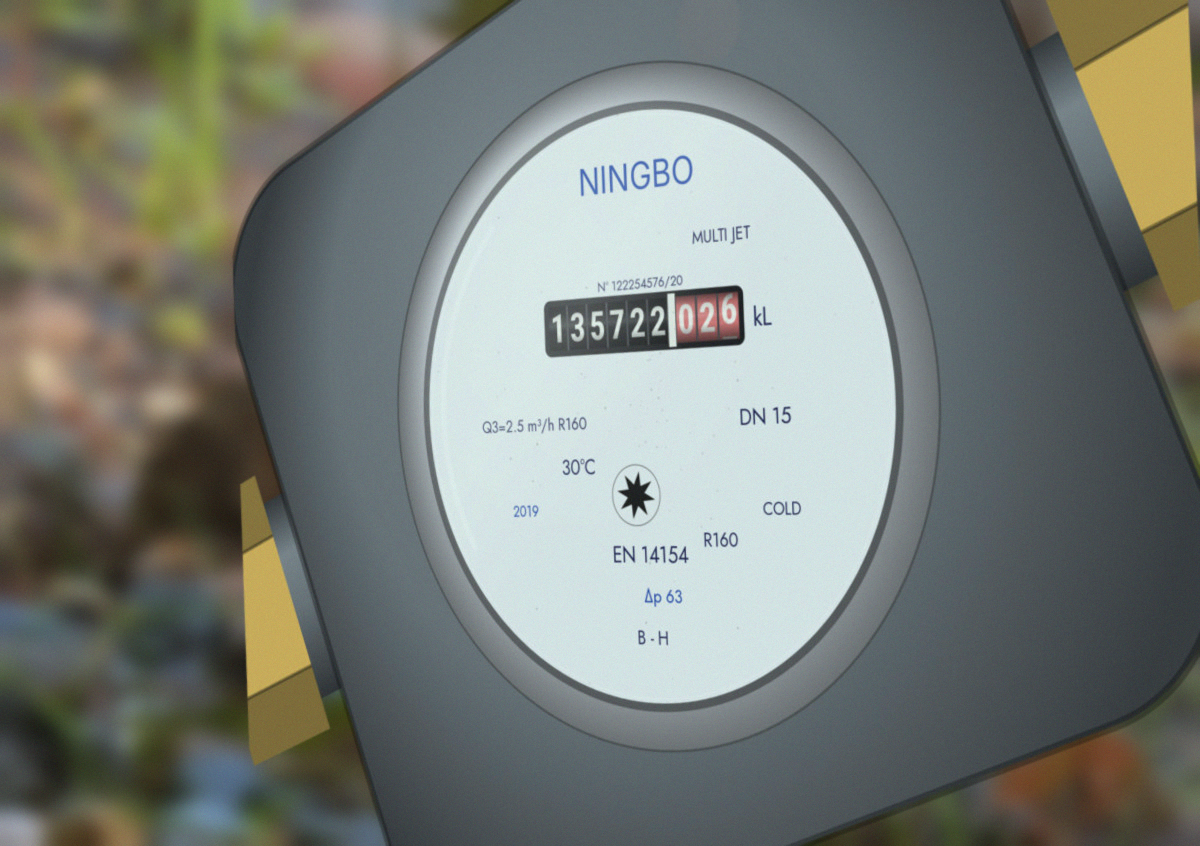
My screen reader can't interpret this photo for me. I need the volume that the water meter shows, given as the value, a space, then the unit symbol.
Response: 135722.026 kL
